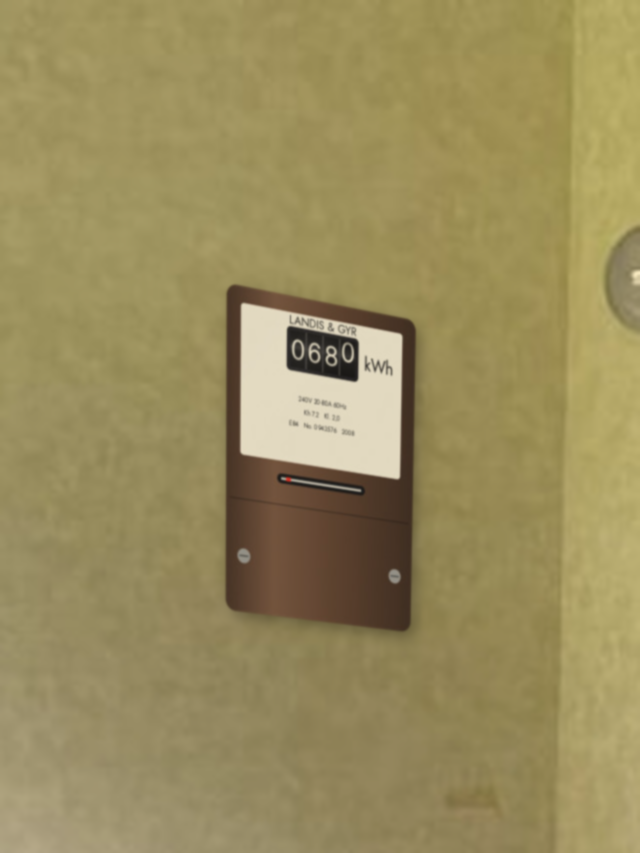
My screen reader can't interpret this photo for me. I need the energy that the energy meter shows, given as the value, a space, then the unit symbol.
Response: 680 kWh
